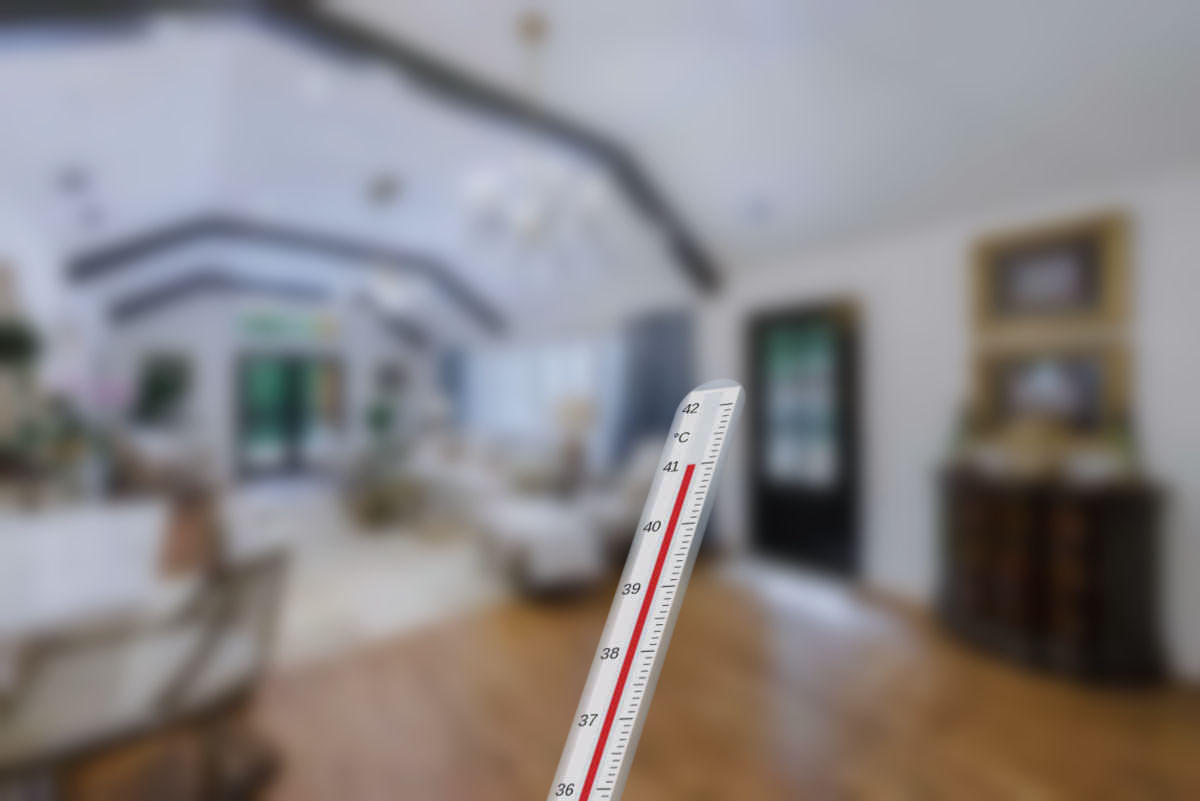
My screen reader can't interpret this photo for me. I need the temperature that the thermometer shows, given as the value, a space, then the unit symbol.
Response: 41 °C
